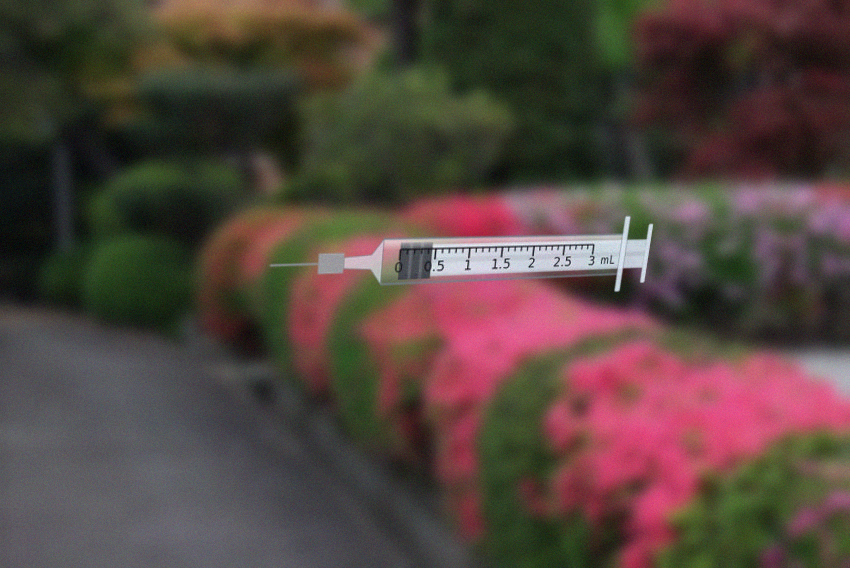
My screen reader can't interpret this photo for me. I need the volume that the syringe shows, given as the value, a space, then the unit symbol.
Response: 0 mL
